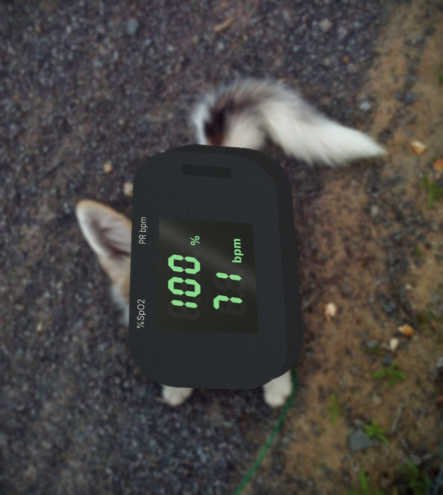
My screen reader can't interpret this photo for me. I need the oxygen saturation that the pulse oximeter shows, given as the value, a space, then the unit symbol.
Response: 100 %
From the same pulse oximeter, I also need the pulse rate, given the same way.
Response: 71 bpm
